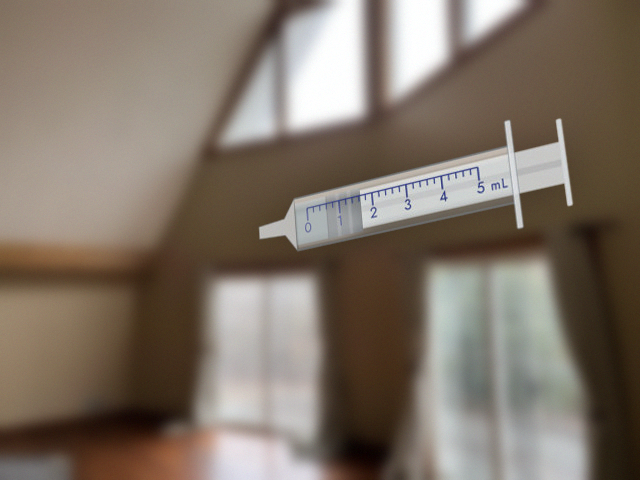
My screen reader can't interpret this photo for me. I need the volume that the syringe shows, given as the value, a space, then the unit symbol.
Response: 0.6 mL
